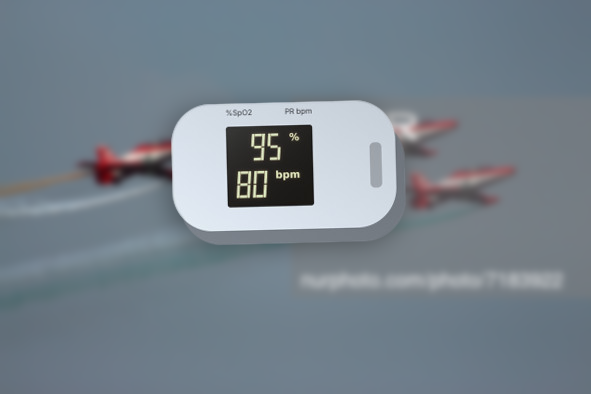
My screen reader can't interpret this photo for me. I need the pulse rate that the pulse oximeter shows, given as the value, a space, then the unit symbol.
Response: 80 bpm
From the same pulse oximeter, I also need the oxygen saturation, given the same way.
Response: 95 %
